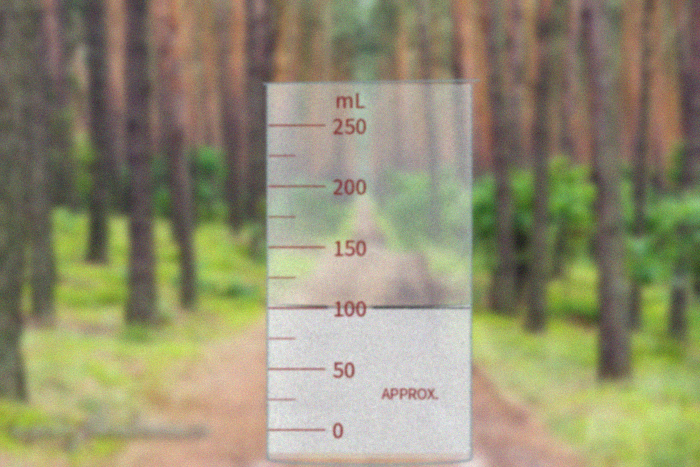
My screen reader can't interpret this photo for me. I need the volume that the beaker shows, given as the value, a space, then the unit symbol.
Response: 100 mL
